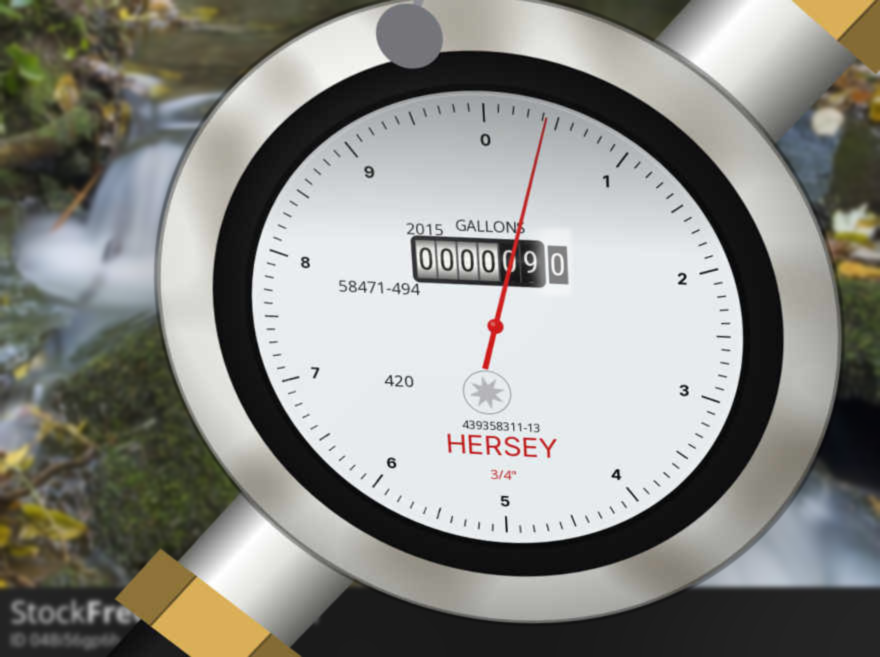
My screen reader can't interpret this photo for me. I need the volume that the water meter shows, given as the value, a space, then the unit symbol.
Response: 90.4 gal
